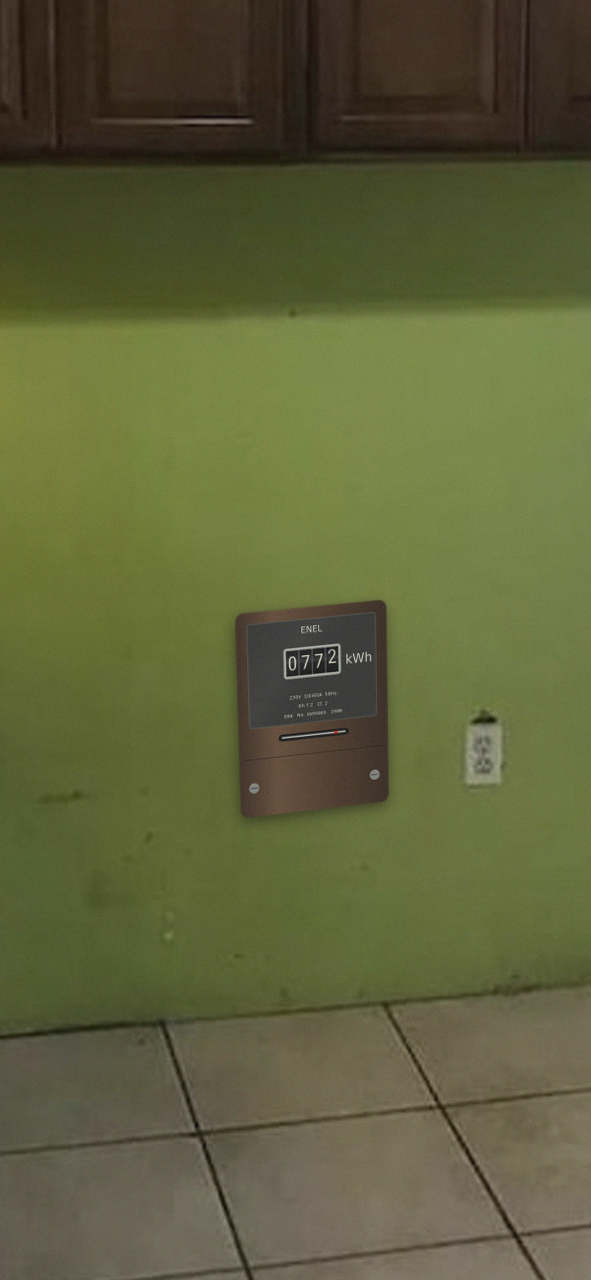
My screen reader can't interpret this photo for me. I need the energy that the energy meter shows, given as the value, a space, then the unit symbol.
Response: 772 kWh
